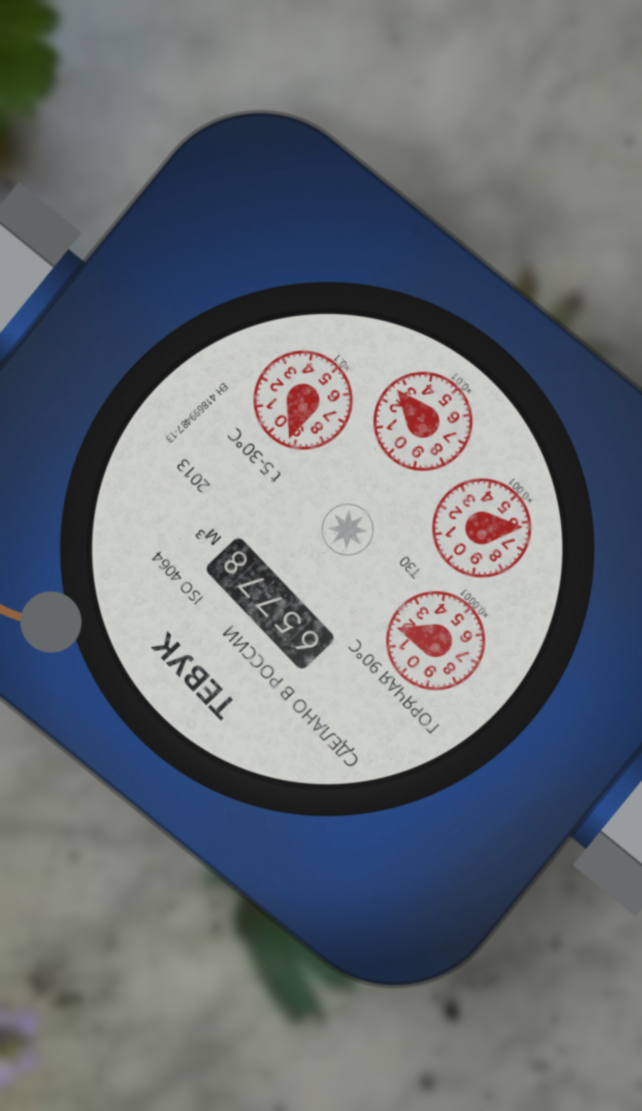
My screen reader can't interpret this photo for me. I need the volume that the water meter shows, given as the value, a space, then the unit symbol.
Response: 65777.9261 m³
